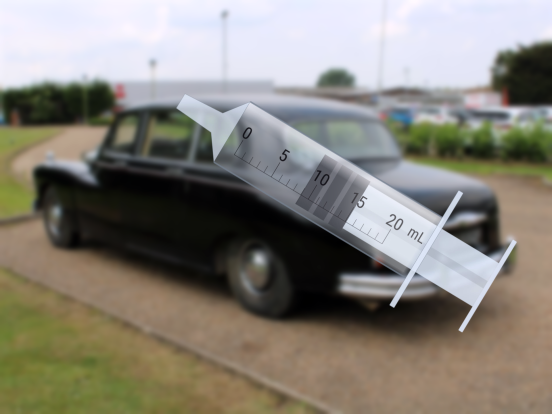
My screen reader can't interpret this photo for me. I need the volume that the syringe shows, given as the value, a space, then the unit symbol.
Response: 9 mL
